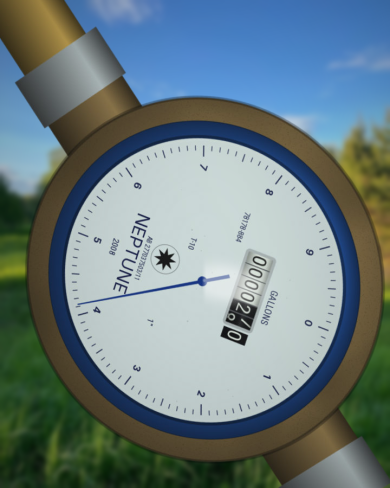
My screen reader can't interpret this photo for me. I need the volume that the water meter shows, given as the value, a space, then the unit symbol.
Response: 274.1 gal
